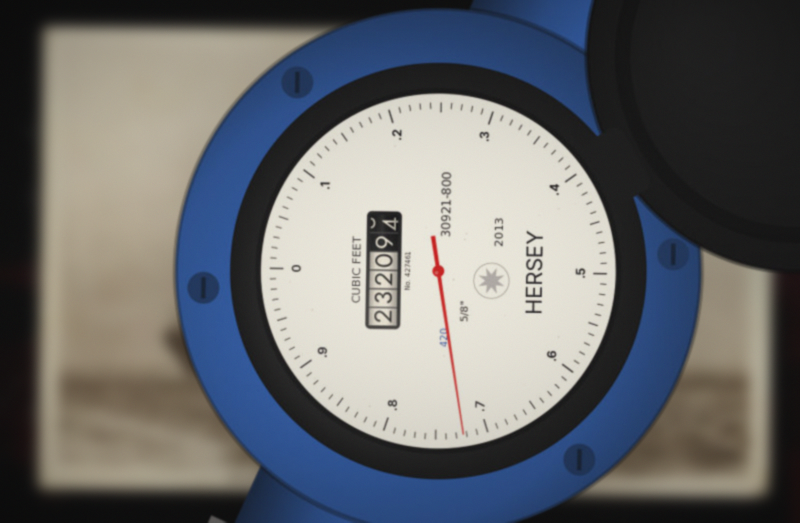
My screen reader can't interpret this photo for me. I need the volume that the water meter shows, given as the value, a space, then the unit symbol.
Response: 232093.72 ft³
